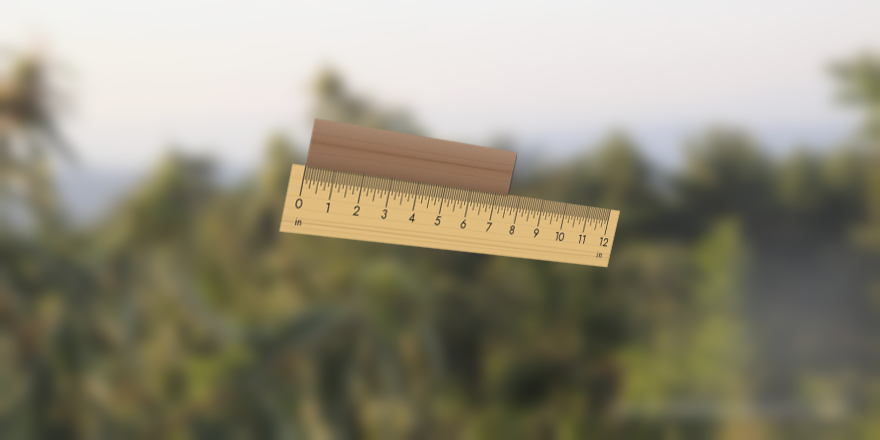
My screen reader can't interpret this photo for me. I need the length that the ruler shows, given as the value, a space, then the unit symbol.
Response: 7.5 in
